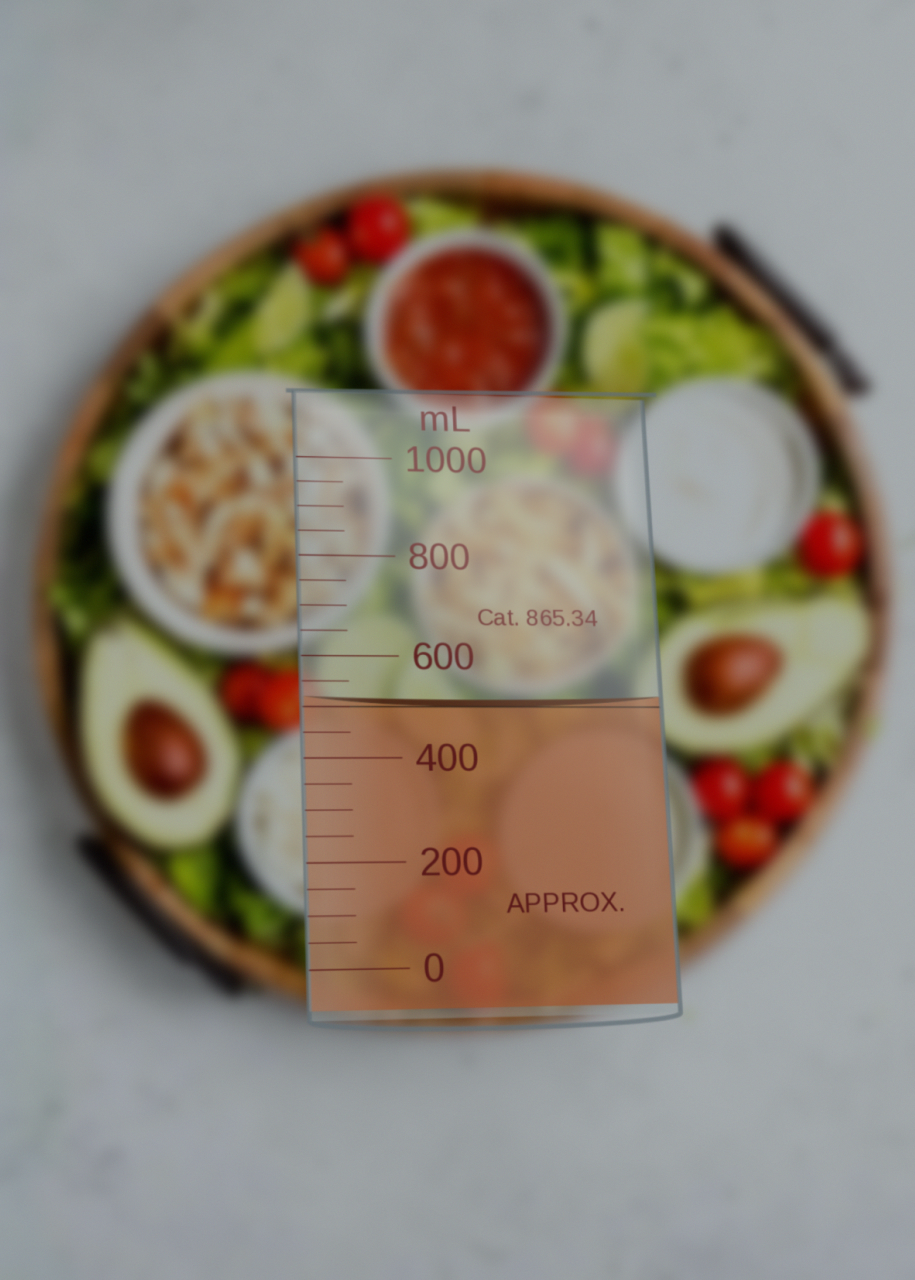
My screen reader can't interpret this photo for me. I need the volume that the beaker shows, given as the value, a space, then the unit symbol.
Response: 500 mL
